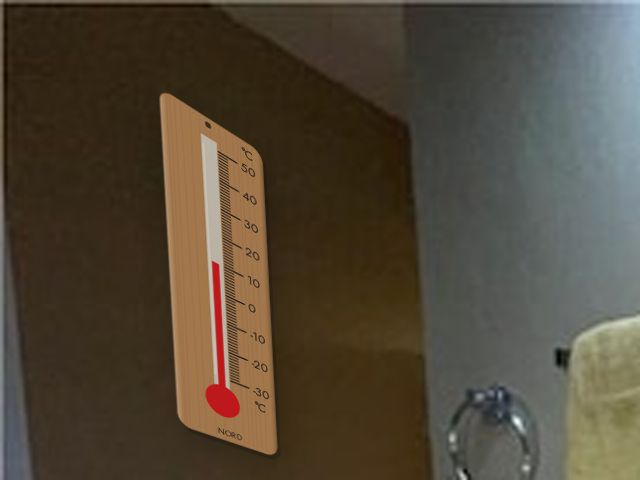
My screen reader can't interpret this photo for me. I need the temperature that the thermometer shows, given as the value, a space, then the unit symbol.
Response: 10 °C
